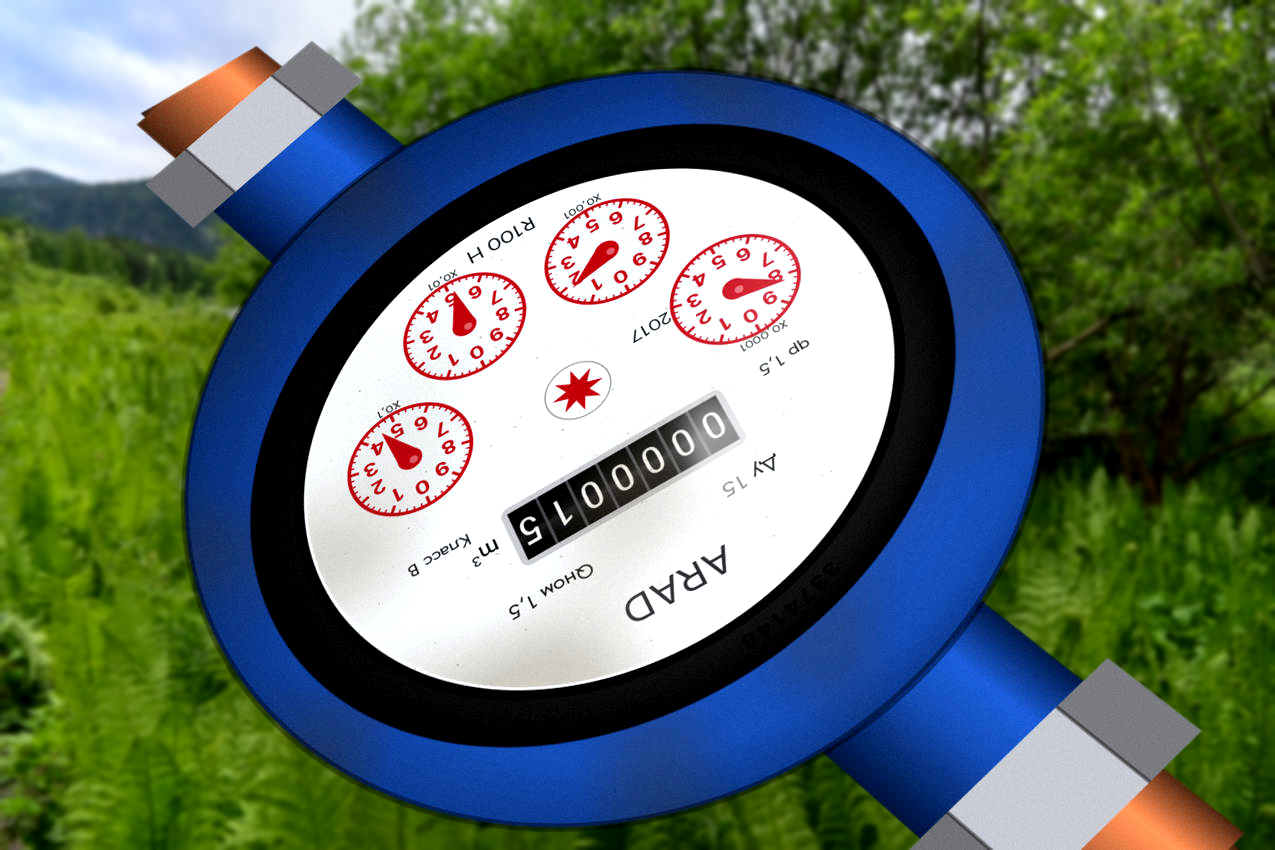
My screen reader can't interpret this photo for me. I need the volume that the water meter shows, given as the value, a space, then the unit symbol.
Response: 15.4518 m³
